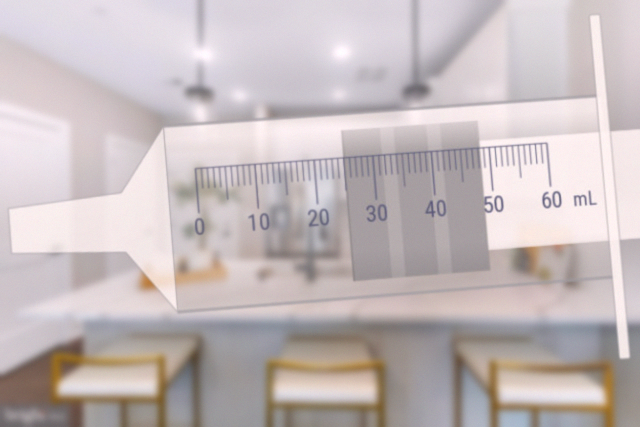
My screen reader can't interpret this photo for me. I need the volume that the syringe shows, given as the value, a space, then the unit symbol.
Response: 25 mL
